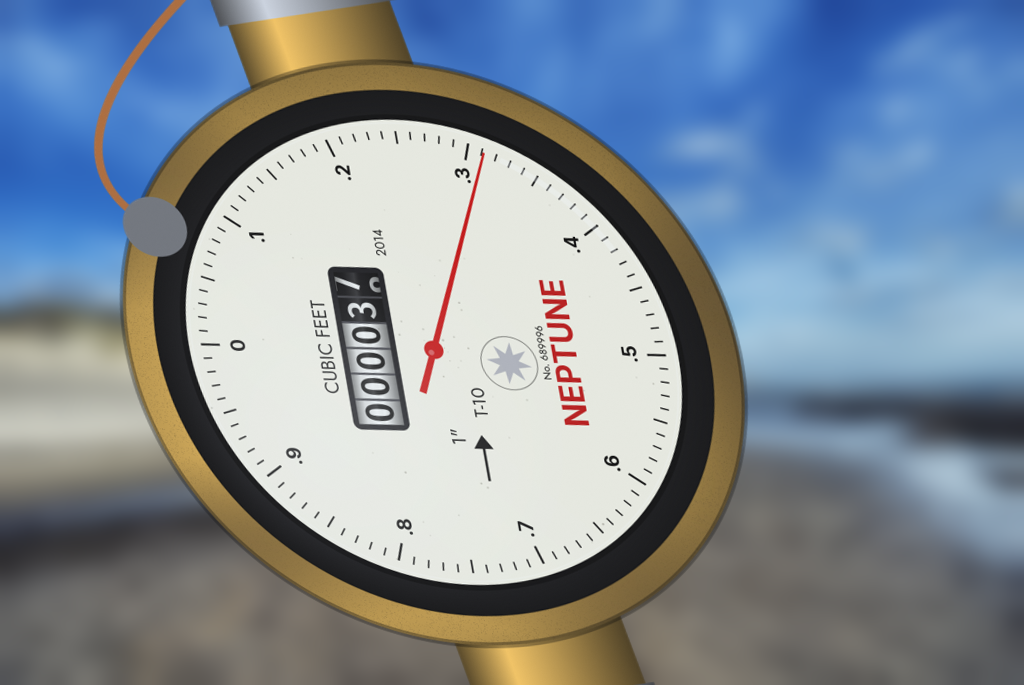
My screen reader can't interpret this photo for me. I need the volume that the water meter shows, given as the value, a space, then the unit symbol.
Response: 37.31 ft³
